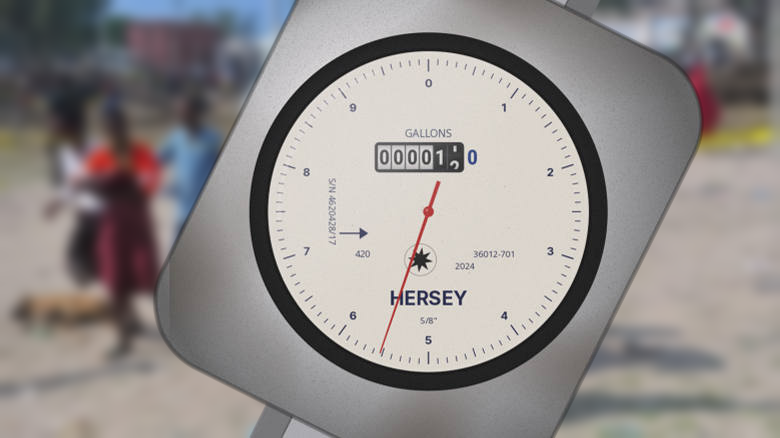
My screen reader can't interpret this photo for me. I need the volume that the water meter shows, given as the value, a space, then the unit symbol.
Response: 115.5 gal
